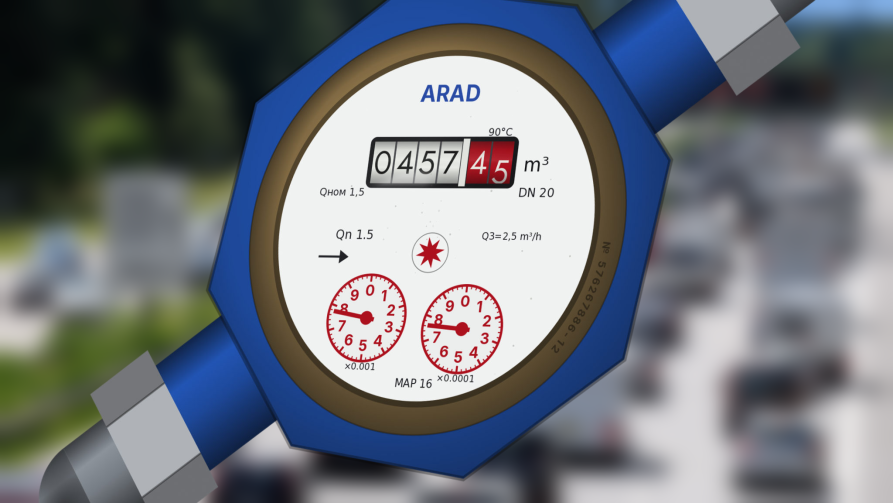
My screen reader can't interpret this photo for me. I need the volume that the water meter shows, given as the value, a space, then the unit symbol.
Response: 457.4477 m³
